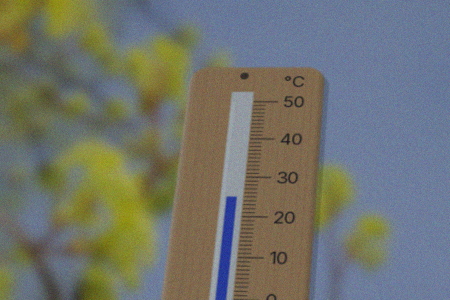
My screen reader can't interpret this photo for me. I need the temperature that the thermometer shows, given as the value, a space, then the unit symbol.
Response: 25 °C
